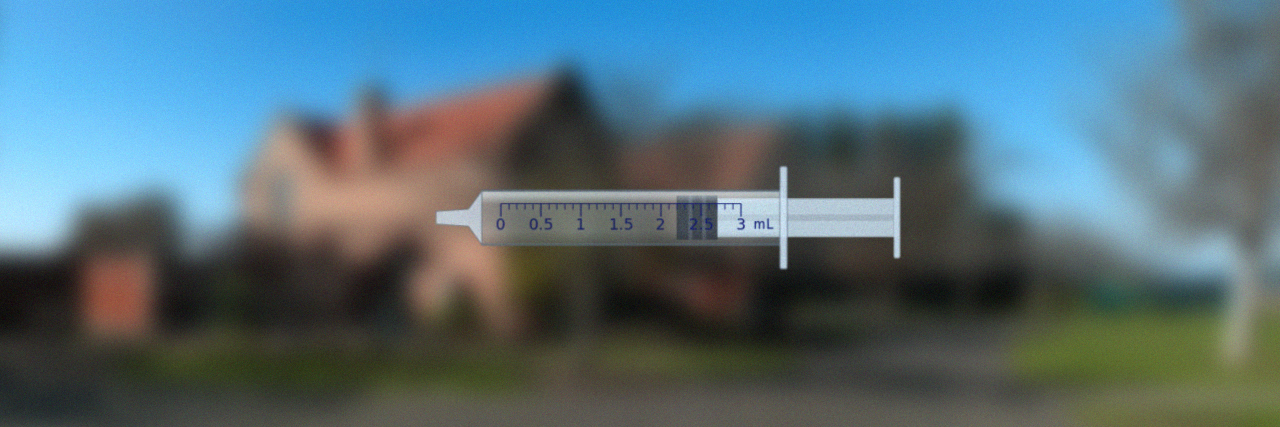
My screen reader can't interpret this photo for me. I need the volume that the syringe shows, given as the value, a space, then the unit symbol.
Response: 2.2 mL
